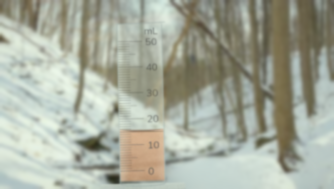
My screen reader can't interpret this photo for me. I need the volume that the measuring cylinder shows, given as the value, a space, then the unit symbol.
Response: 15 mL
